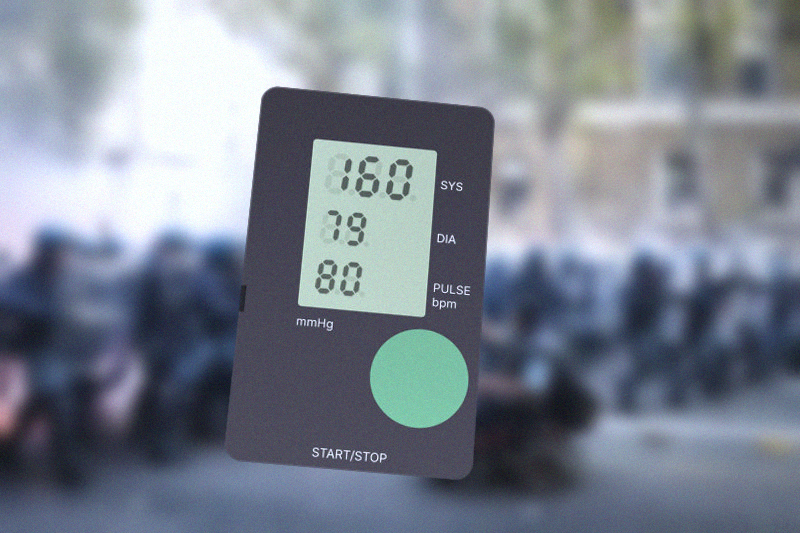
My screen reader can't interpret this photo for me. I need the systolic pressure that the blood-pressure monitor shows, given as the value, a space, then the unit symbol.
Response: 160 mmHg
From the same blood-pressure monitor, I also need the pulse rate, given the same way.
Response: 80 bpm
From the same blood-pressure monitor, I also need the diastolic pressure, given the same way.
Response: 79 mmHg
